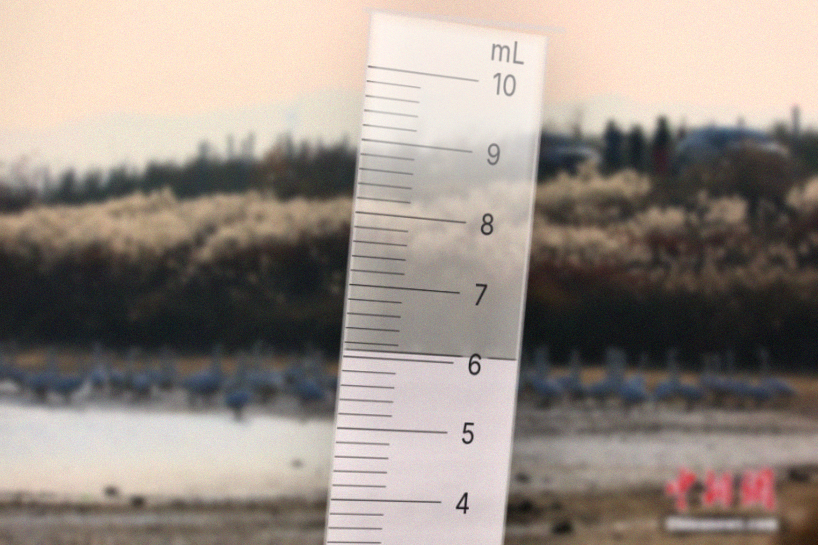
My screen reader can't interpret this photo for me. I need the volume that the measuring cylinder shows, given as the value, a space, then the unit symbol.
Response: 6.1 mL
